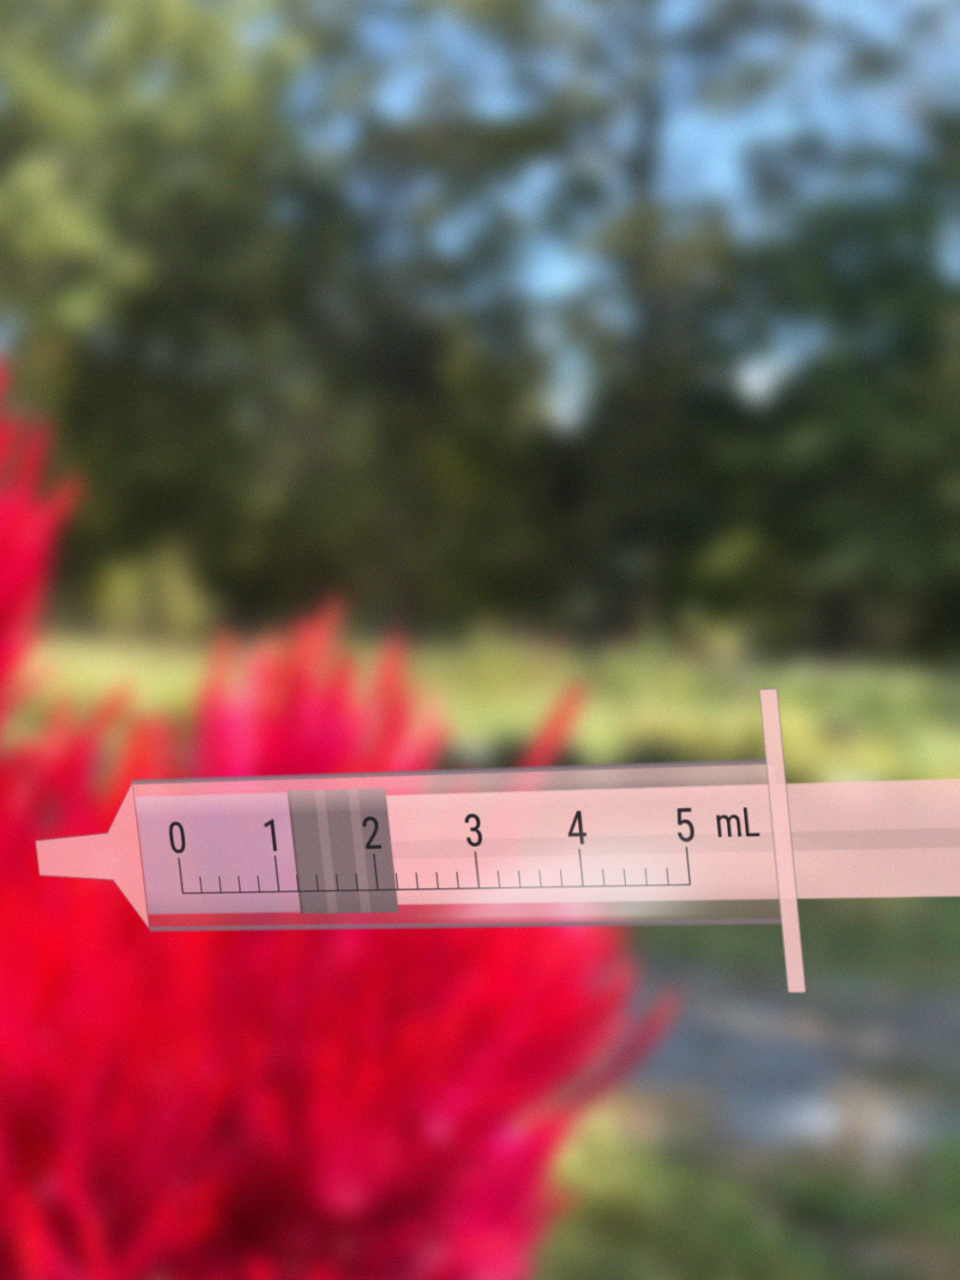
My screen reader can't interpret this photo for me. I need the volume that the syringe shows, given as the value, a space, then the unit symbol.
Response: 1.2 mL
